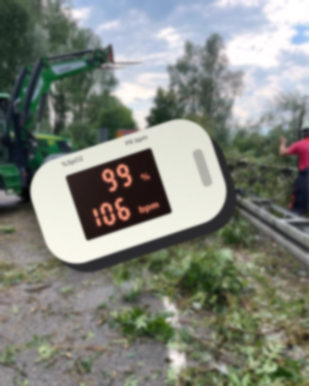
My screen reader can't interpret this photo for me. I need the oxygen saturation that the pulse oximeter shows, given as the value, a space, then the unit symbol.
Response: 99 %
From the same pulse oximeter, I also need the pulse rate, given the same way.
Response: 106 bpm
